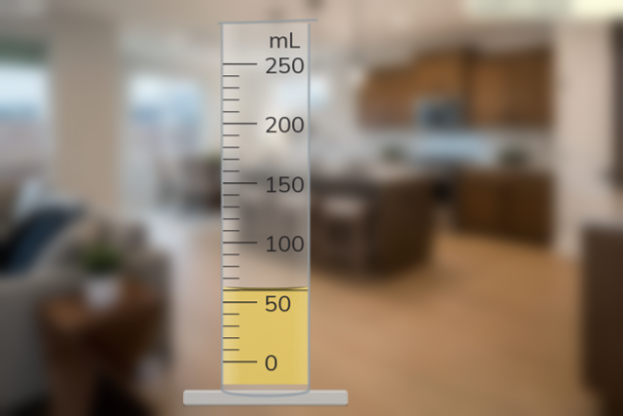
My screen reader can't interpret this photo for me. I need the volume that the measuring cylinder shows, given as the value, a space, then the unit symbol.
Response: 60 mL
